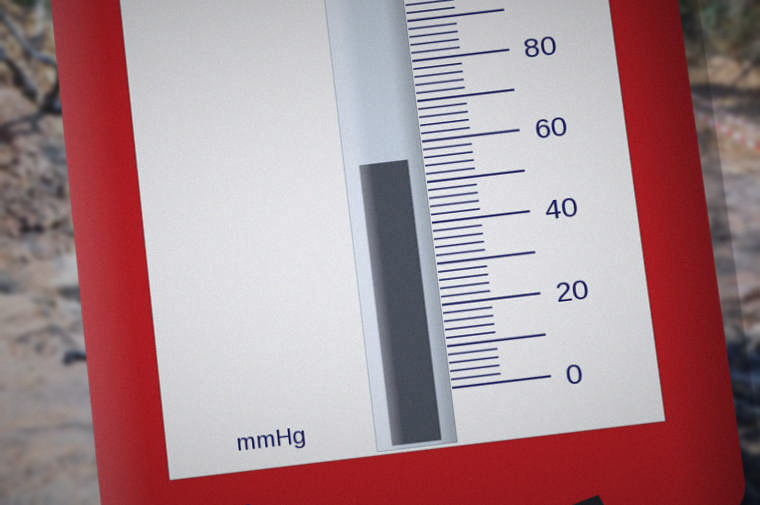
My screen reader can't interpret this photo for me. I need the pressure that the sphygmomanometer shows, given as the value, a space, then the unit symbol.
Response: 56 mmHg
